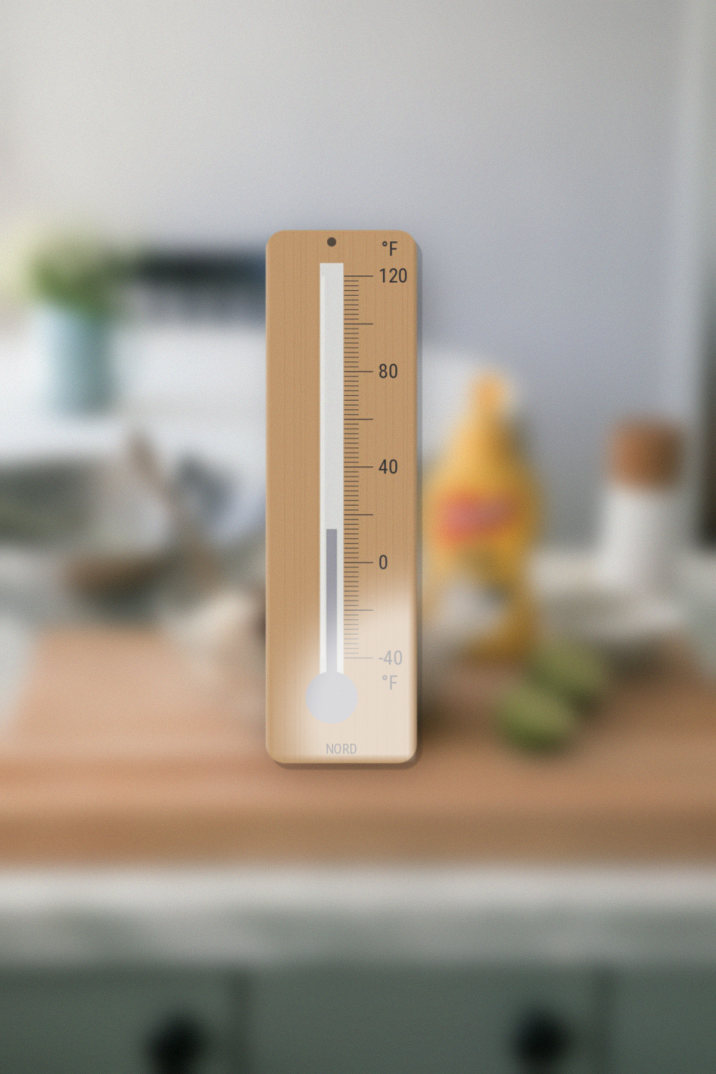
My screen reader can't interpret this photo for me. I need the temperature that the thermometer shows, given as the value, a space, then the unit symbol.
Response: 14 °F
